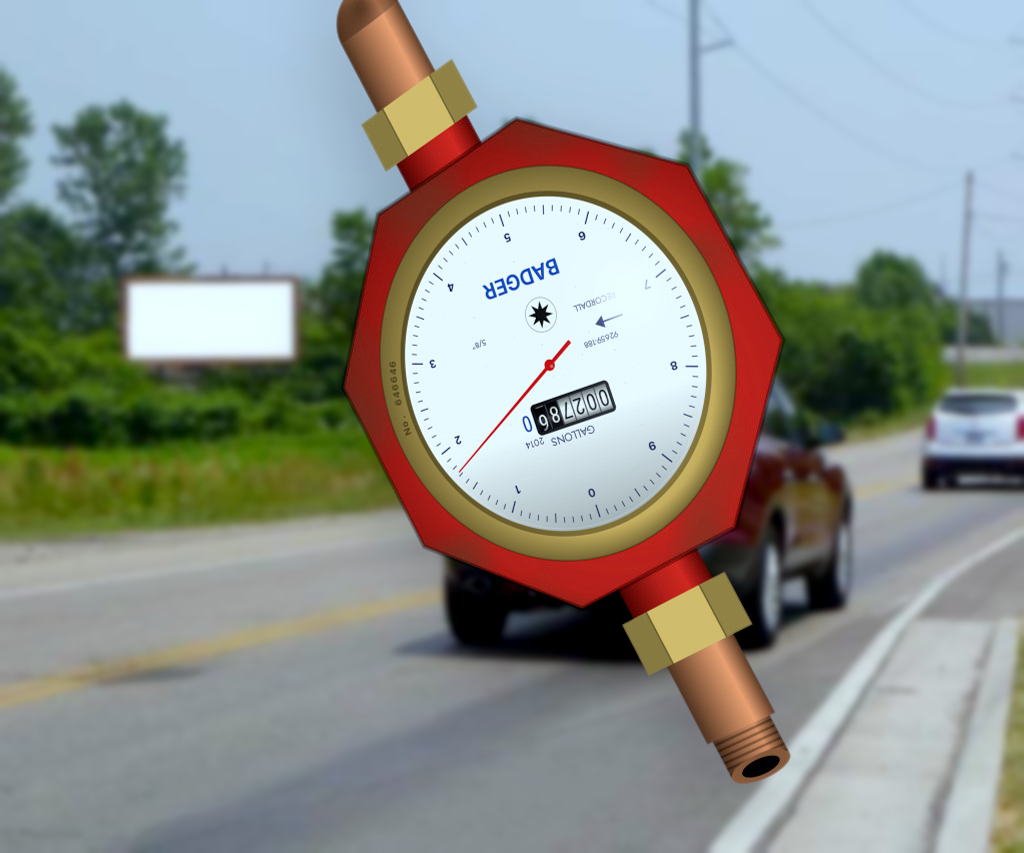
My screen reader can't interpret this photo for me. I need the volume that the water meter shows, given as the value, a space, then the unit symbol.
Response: 27861.7 gal
